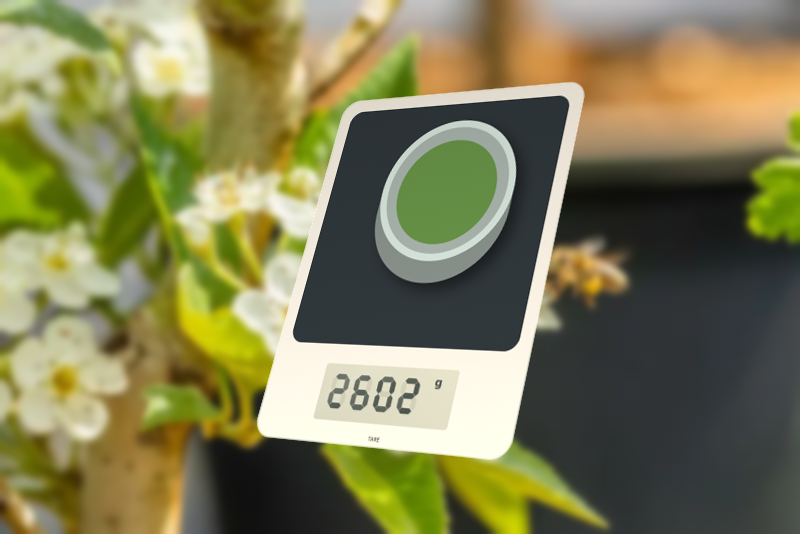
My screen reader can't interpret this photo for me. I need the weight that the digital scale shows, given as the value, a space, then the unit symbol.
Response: 2602 g
